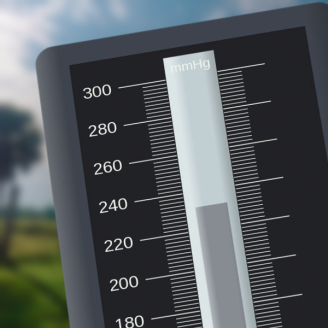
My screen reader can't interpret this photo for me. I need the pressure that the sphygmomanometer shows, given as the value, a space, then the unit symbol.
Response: 232 mmHg
